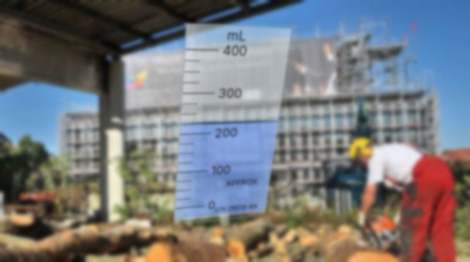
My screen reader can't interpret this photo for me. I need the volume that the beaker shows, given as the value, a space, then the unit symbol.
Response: 225 mL
